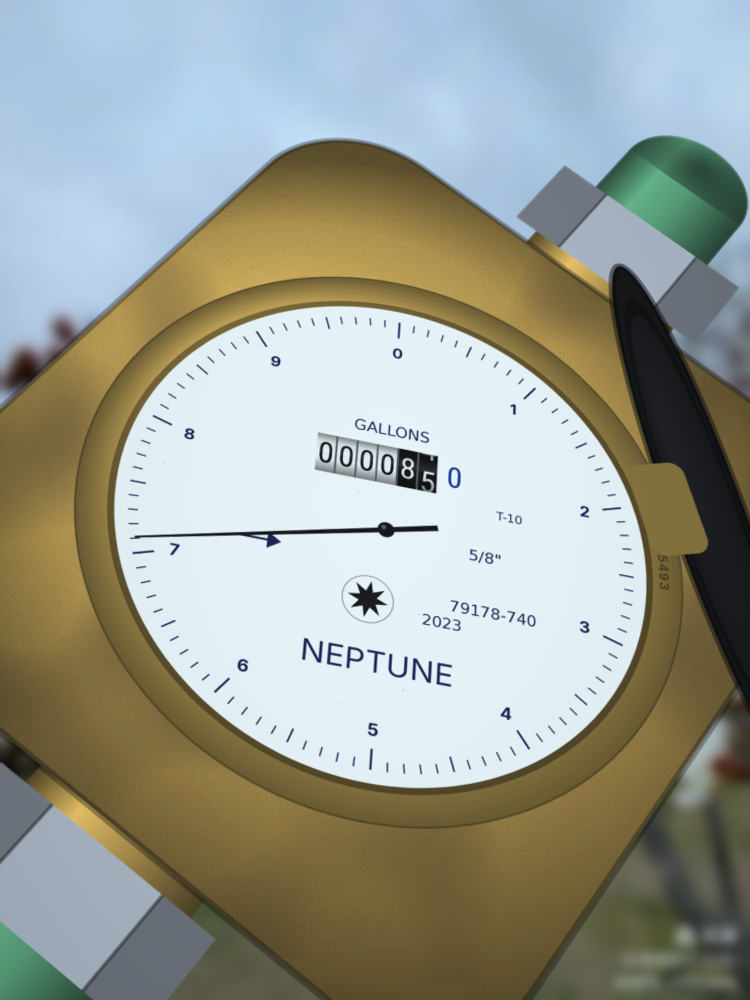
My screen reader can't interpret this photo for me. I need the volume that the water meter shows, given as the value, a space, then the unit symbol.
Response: 847.1 gal
